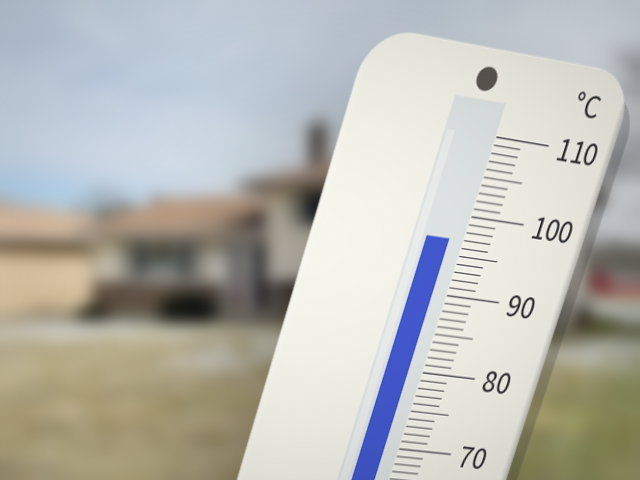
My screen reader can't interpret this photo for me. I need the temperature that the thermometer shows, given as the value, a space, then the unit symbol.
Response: 97 °C
